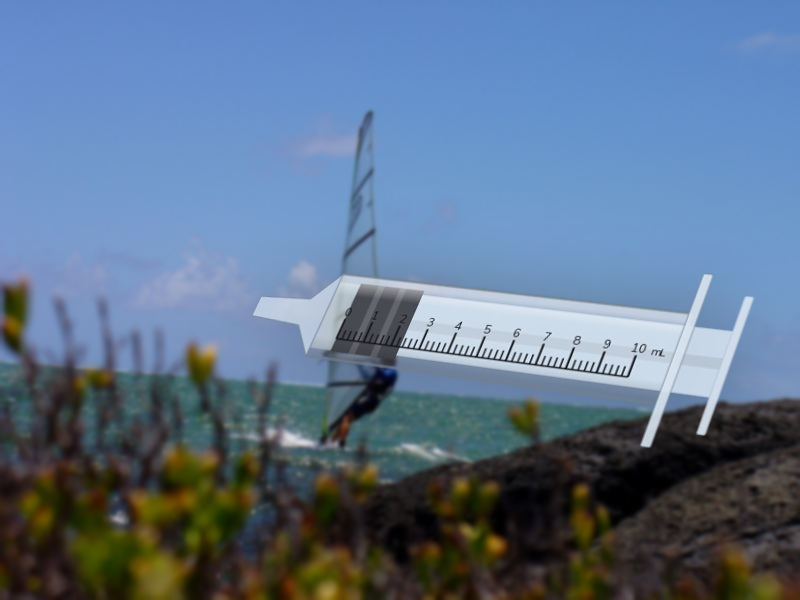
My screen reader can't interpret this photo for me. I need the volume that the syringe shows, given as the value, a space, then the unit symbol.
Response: 0 mL
